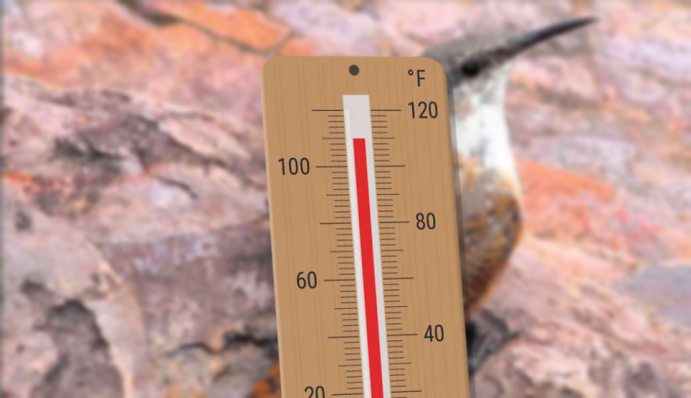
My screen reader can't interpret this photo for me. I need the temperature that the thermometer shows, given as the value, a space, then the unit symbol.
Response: 110 °F
